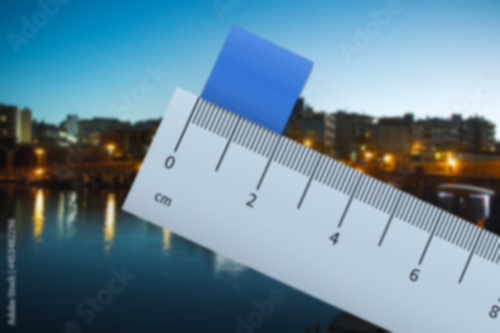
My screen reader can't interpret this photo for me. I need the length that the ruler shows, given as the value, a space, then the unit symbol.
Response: 2 cm
